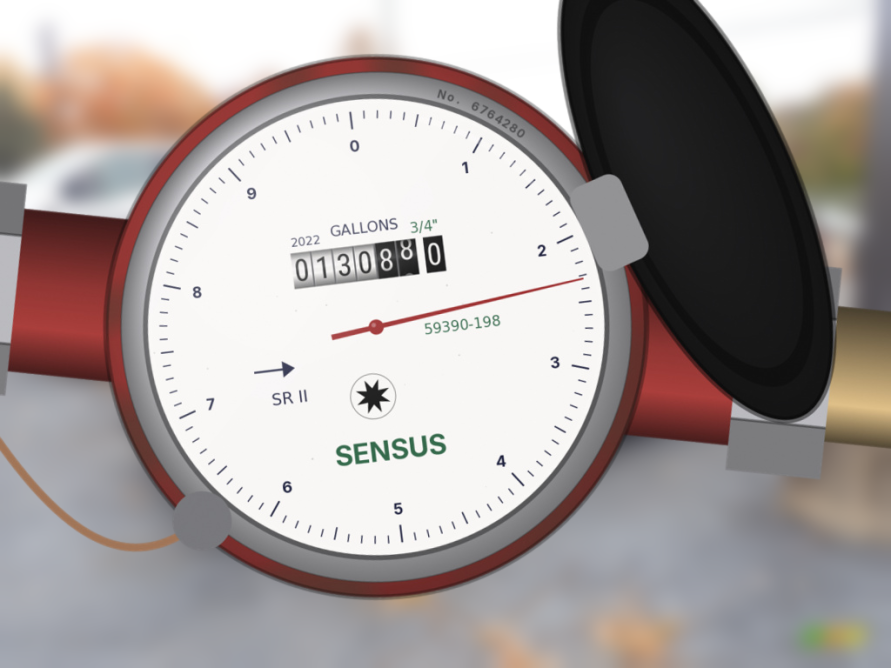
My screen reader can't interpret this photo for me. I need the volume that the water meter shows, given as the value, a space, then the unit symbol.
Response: 130882.3 gal
